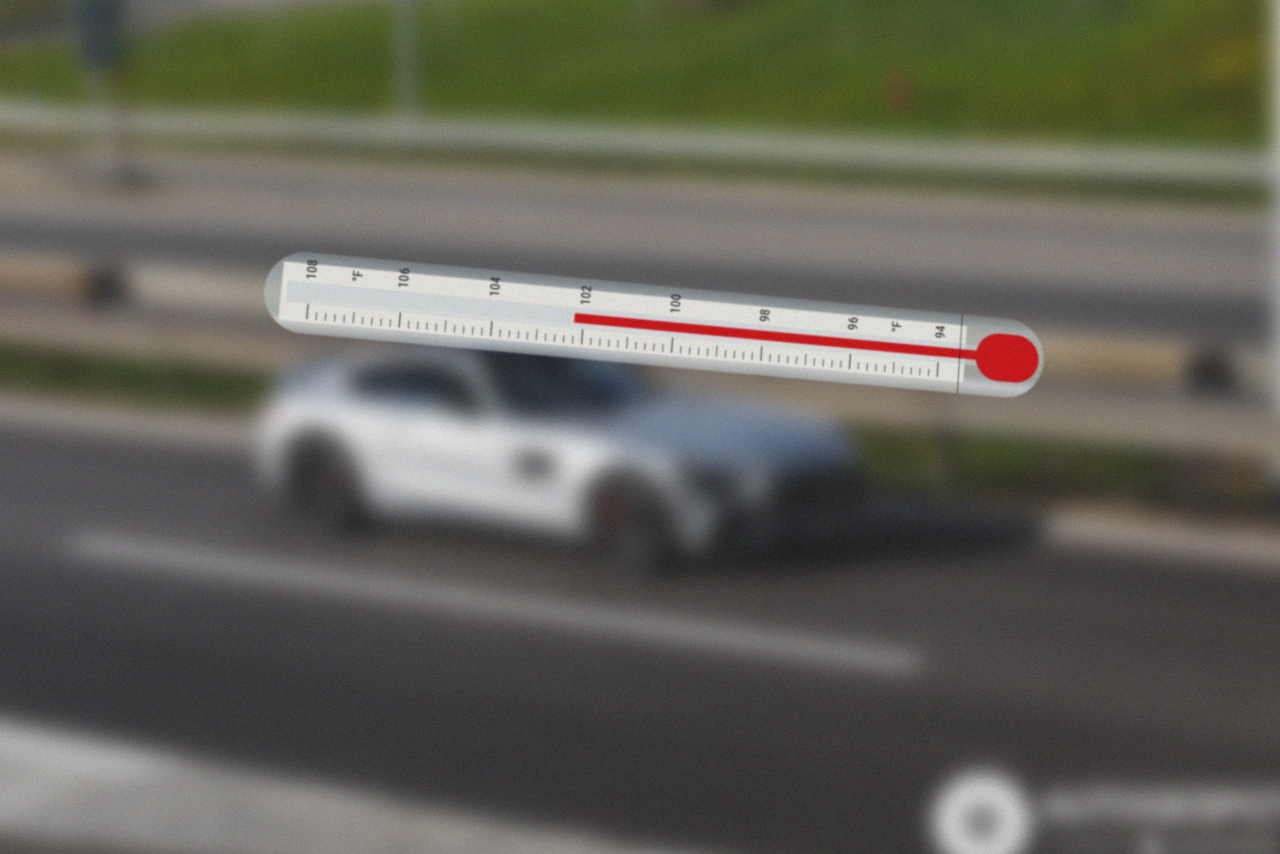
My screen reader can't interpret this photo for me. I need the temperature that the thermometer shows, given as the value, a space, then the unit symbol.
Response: 102.2 °F
